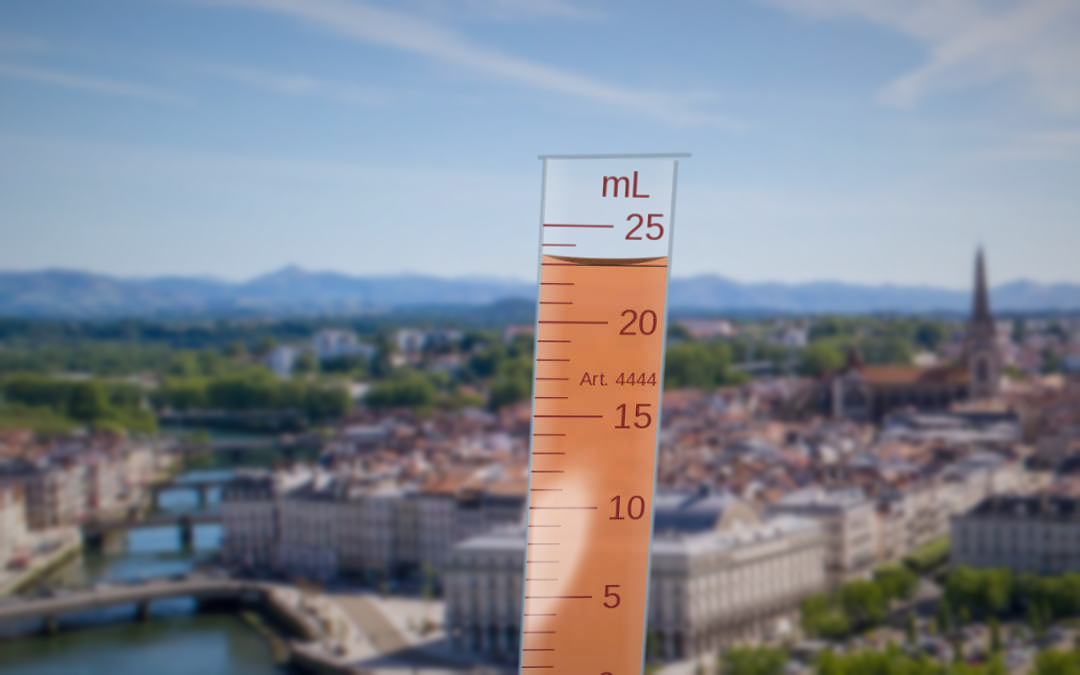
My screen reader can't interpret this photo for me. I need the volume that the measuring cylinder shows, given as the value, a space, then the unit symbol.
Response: 23 mL
